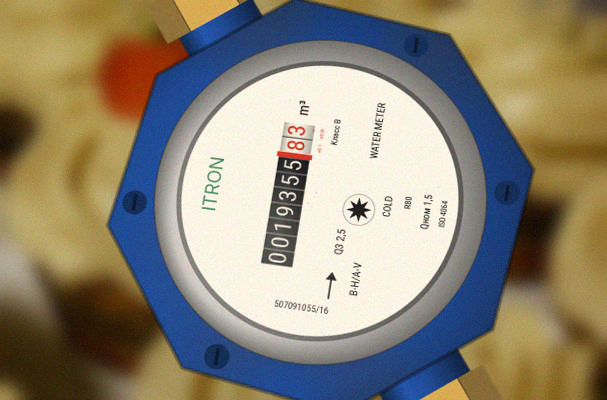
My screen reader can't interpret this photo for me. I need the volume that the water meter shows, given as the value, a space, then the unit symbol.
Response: 19355.83 m³
